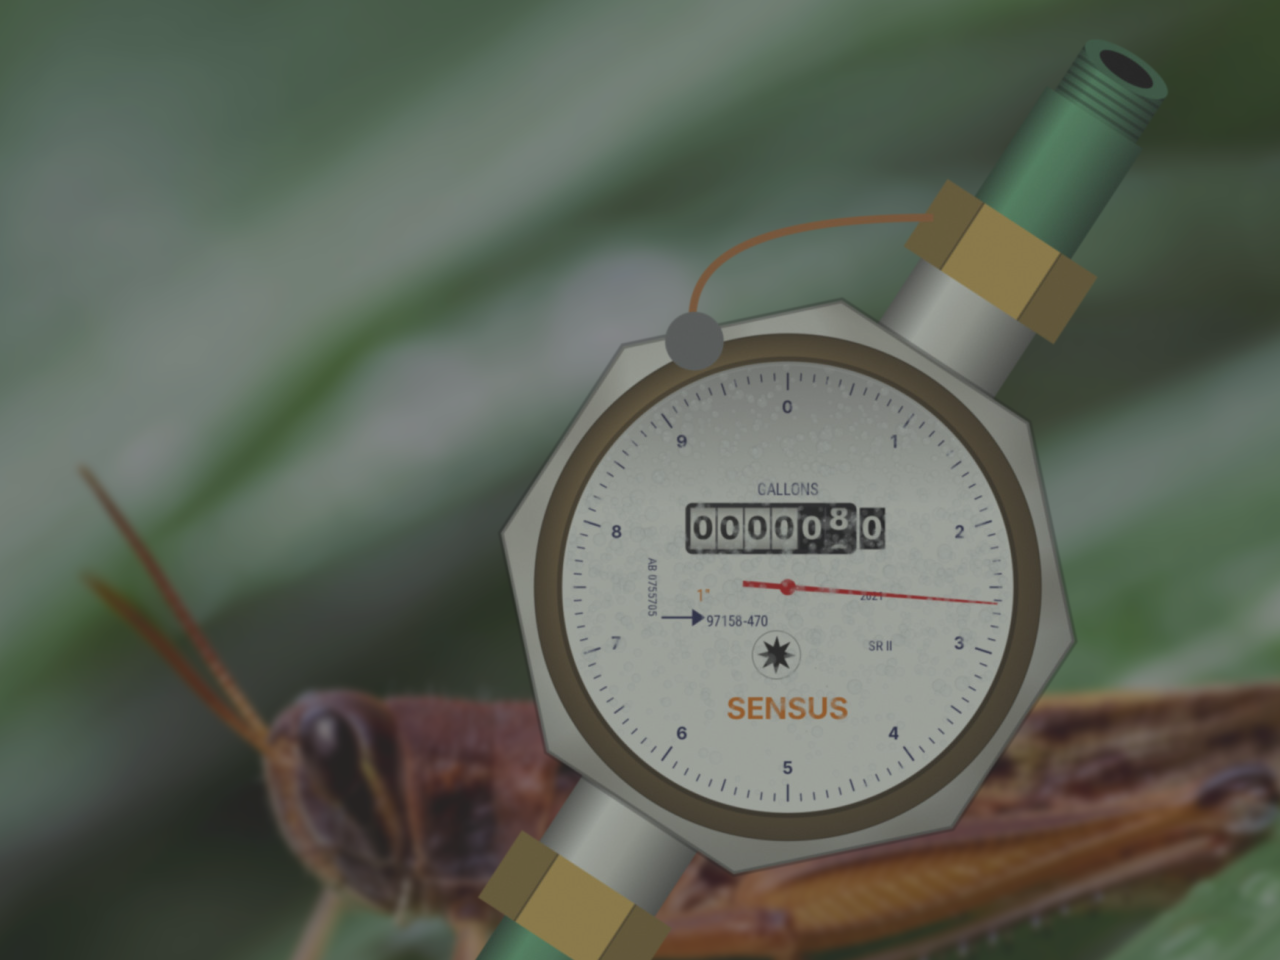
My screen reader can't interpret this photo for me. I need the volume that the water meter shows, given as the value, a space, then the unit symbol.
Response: 82.6 gal
